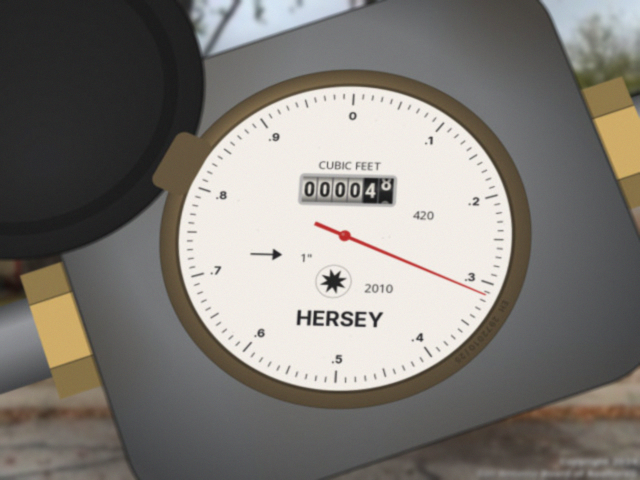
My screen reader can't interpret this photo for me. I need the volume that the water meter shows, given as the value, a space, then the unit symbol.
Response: 48.31 ft³
